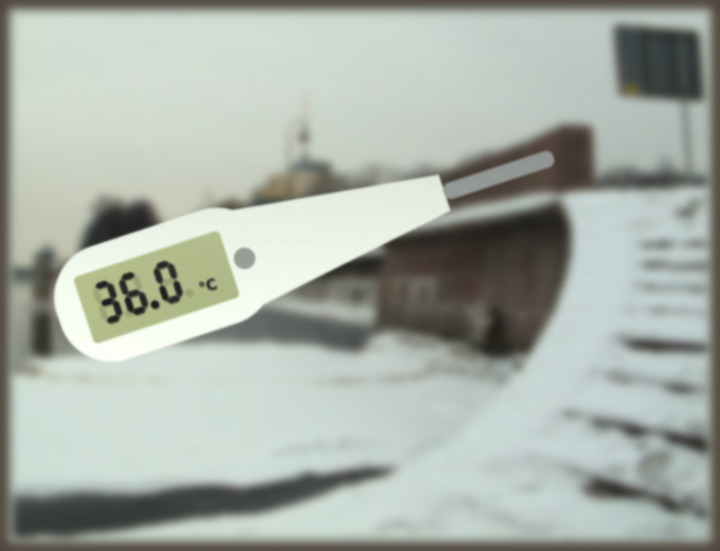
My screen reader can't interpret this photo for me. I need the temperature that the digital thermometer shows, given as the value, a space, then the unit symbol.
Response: 36.0 °C
